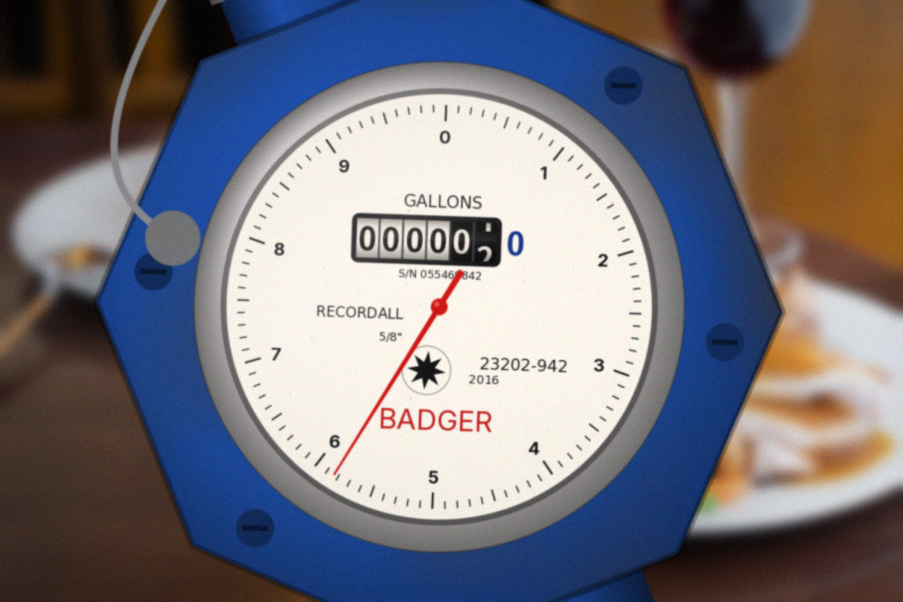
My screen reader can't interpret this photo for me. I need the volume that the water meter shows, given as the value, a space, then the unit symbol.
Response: 15.8 gal
